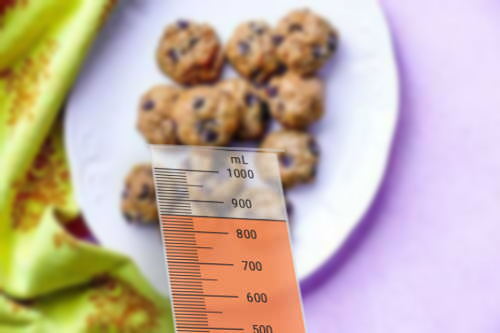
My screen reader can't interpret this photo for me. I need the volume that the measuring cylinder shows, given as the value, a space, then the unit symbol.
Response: 850 mL
